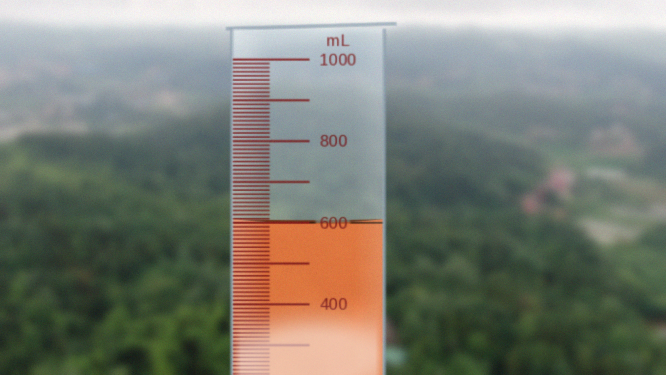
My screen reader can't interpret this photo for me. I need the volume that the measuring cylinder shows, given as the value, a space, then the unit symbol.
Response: 600 mL
